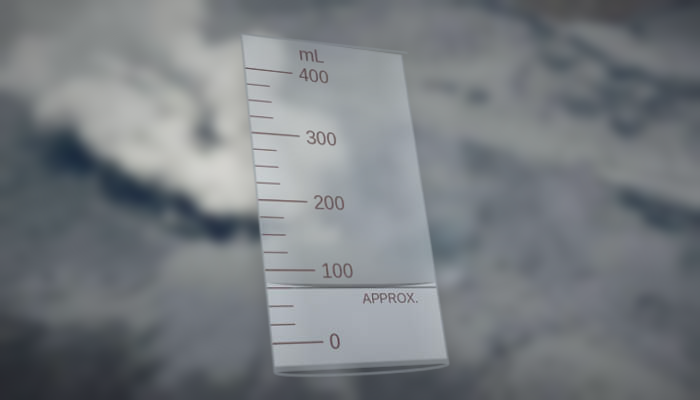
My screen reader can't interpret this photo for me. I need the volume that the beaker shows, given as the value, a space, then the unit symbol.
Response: 75 mL
